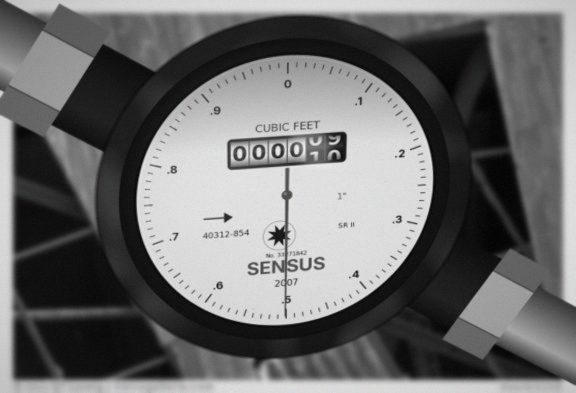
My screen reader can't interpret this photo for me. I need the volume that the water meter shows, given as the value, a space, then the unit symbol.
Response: 9.50 ft³
